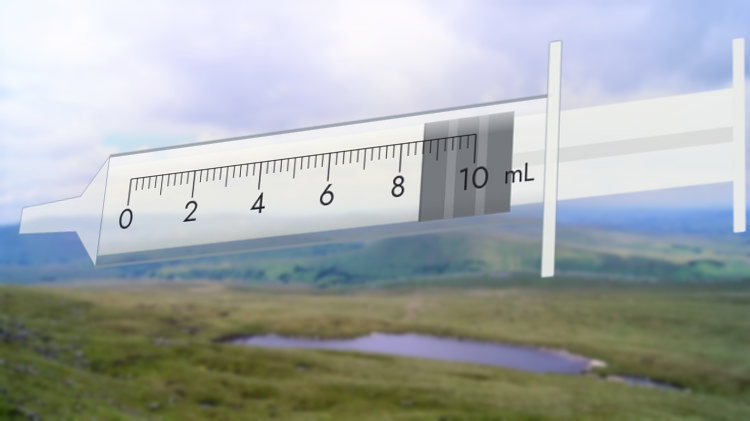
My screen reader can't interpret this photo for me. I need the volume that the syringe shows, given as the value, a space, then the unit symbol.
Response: 8.6 mL
